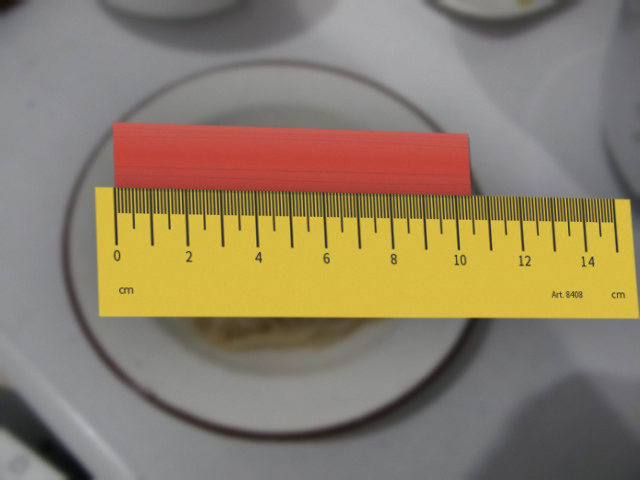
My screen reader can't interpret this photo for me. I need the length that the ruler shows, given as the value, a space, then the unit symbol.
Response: 10.5 cm
